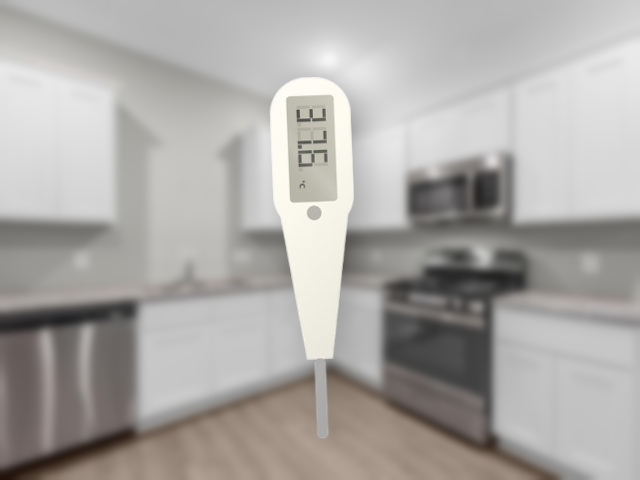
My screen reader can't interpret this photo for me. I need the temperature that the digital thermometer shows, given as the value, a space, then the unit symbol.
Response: 37.6 °C
